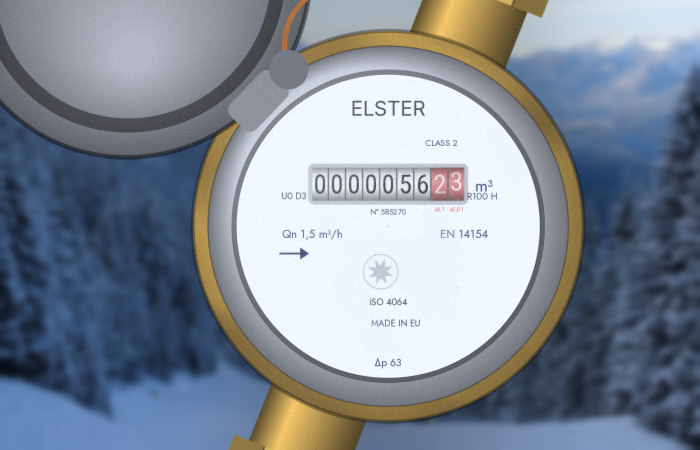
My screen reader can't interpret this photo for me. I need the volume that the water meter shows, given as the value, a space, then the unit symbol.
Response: 56.23 m³
